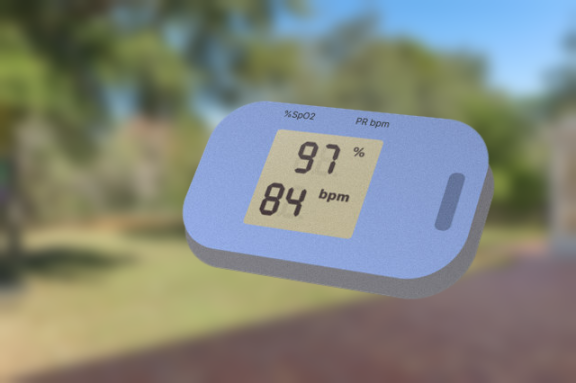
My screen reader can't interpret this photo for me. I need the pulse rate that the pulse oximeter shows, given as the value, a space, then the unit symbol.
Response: 84 bpm
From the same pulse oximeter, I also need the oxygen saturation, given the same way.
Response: 97 %
